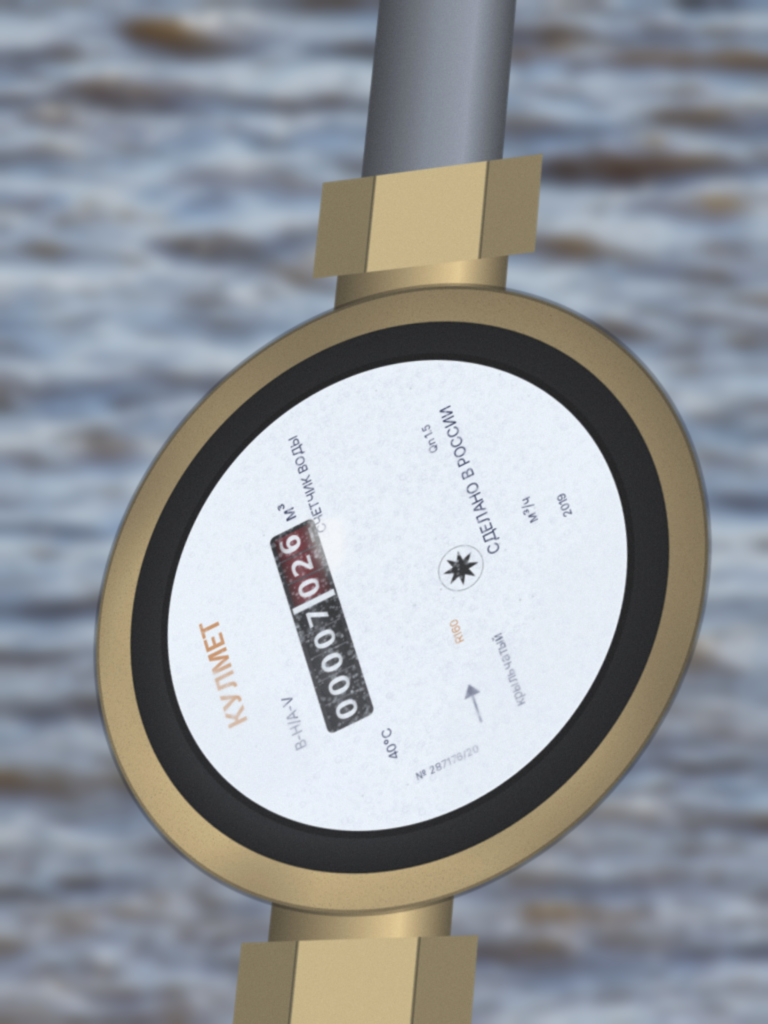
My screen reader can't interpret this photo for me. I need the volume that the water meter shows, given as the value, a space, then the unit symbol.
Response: 7.026 m³
